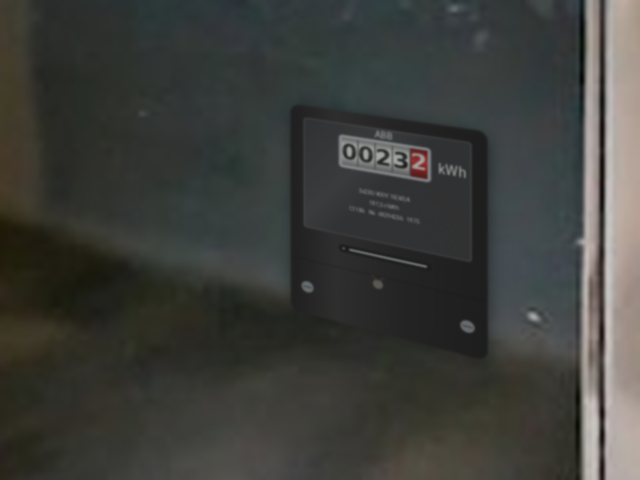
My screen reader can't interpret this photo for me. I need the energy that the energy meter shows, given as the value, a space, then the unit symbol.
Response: 23.2 kWh
